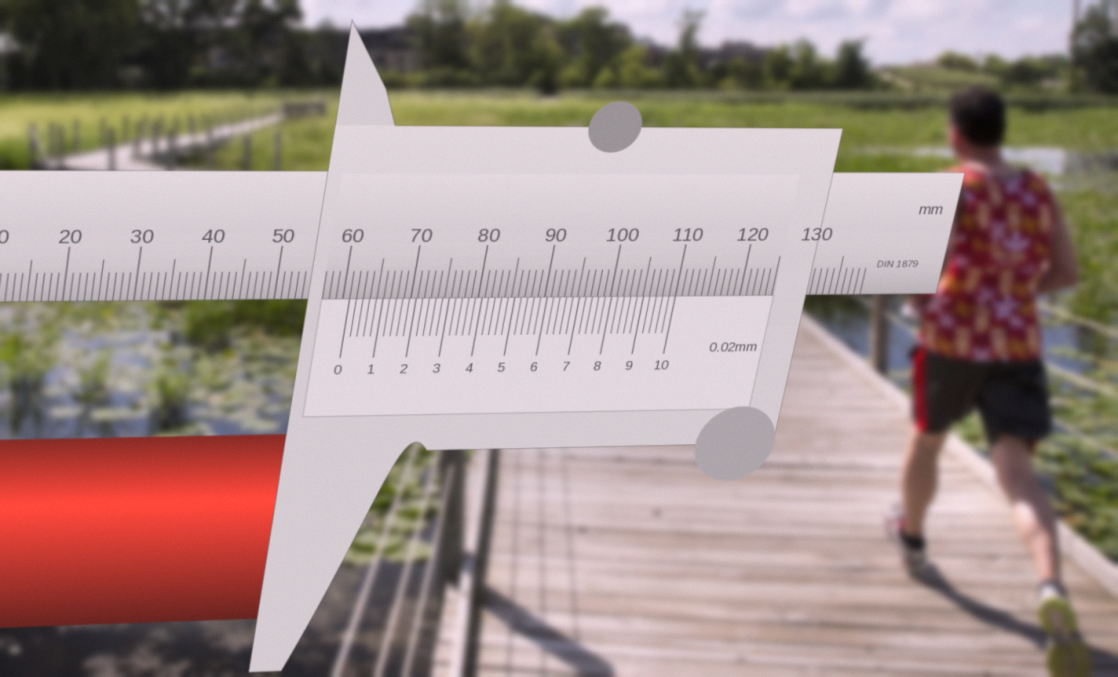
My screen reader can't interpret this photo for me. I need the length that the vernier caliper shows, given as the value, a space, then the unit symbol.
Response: 61.0 mm
